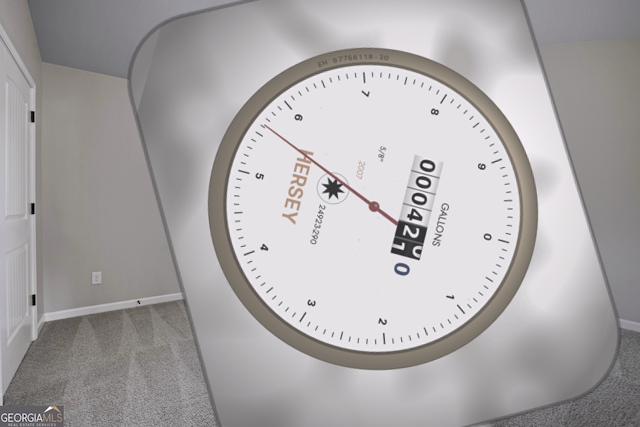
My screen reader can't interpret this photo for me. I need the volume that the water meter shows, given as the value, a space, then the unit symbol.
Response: 4205.6 gal
